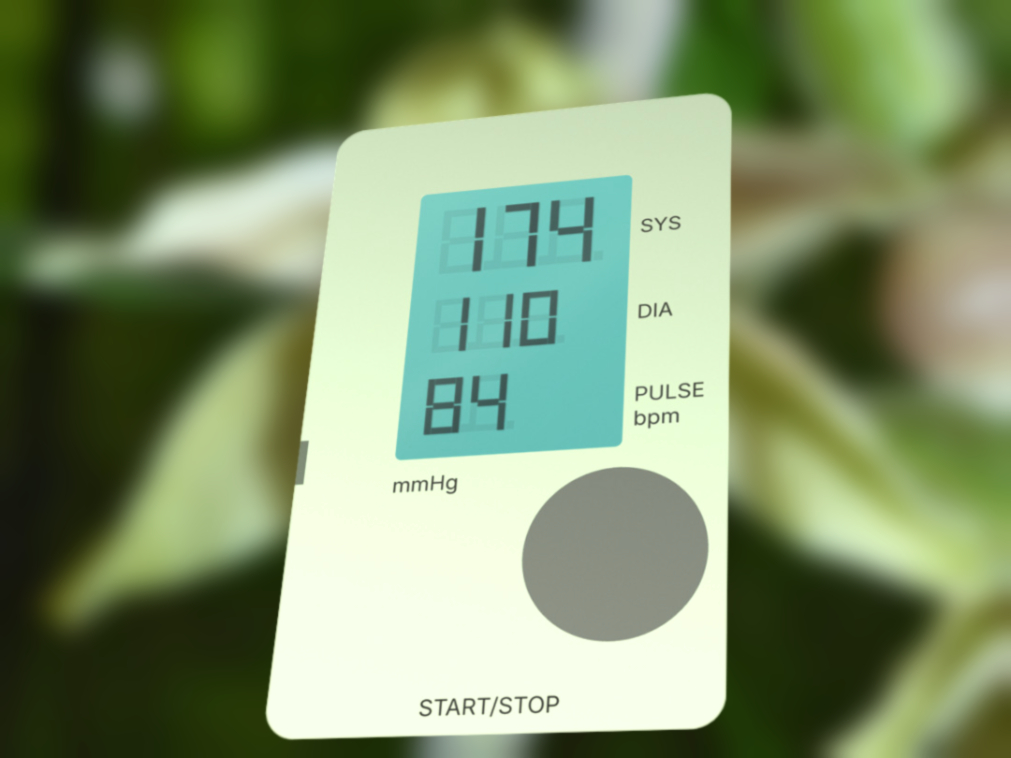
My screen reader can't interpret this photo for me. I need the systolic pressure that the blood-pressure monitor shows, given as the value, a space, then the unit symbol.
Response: 174 mmHg
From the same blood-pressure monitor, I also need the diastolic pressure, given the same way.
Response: 110 mmHg
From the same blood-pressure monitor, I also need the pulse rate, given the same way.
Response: 84 bpm
